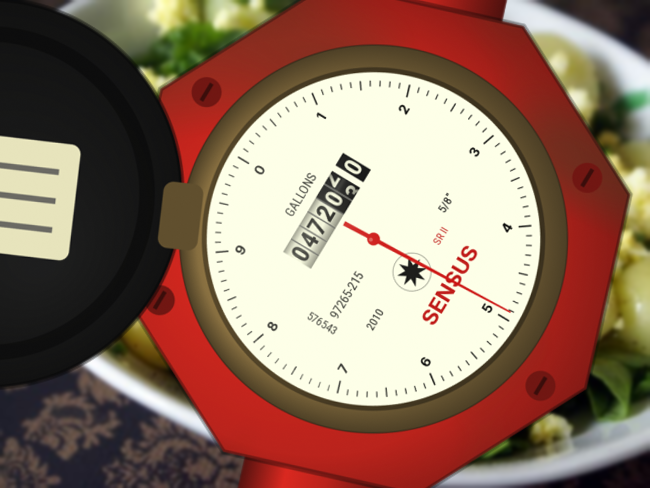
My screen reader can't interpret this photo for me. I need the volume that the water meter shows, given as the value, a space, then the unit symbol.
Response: 472024.9 gal
